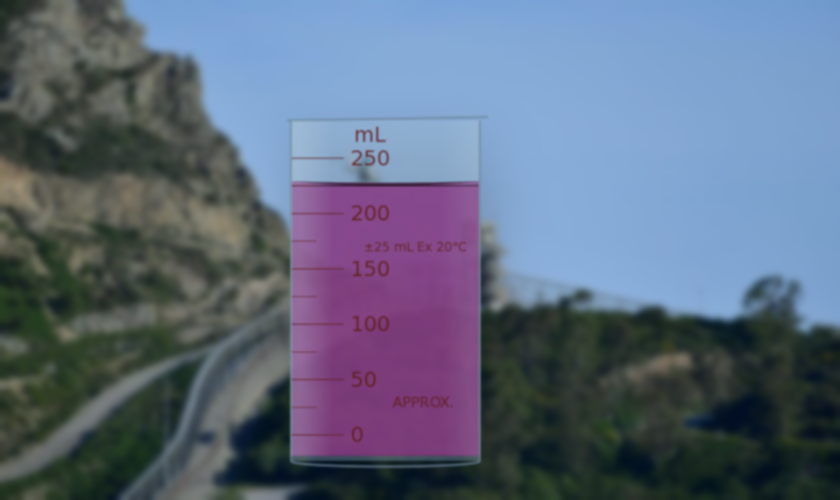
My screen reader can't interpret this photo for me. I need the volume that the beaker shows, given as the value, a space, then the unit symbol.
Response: 225 mL
